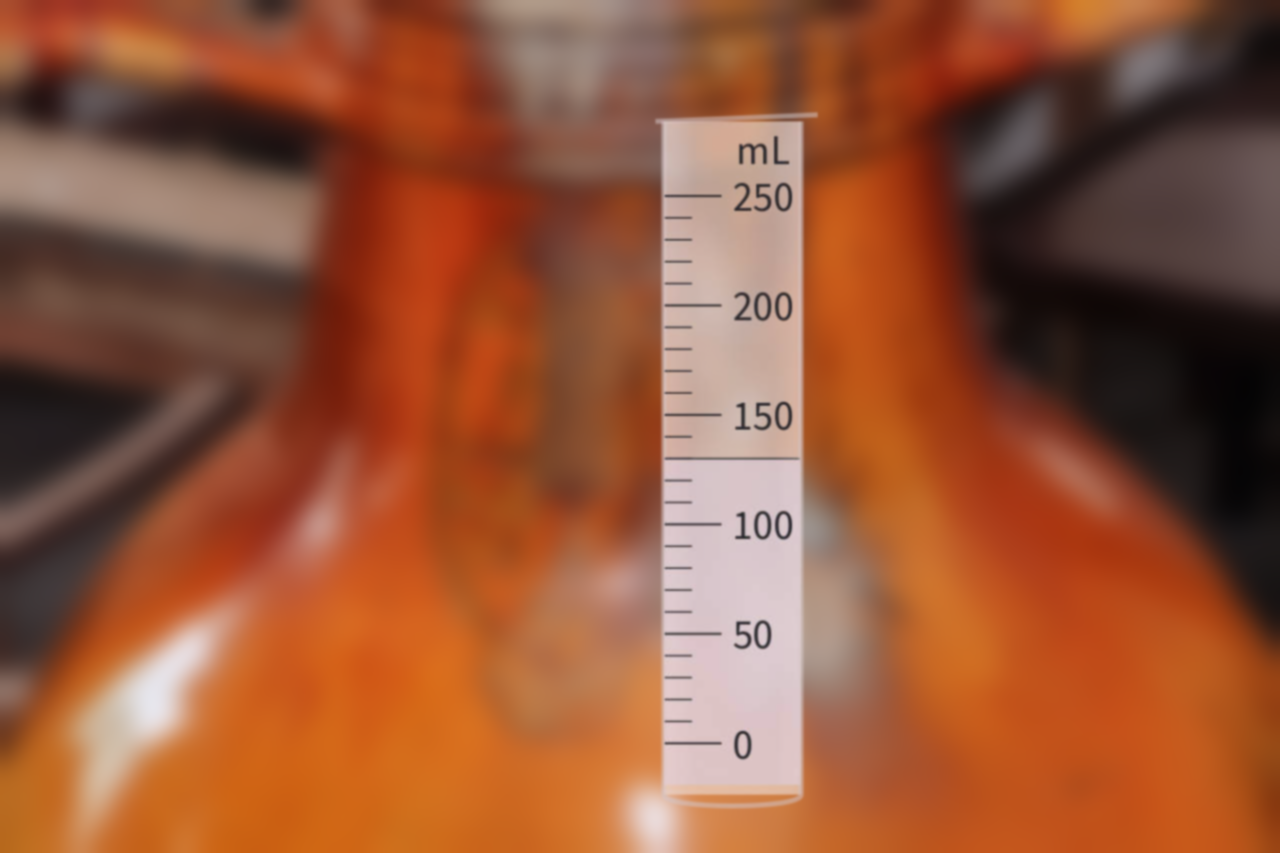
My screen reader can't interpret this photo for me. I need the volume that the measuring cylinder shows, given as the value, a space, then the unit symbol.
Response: 130 mL
